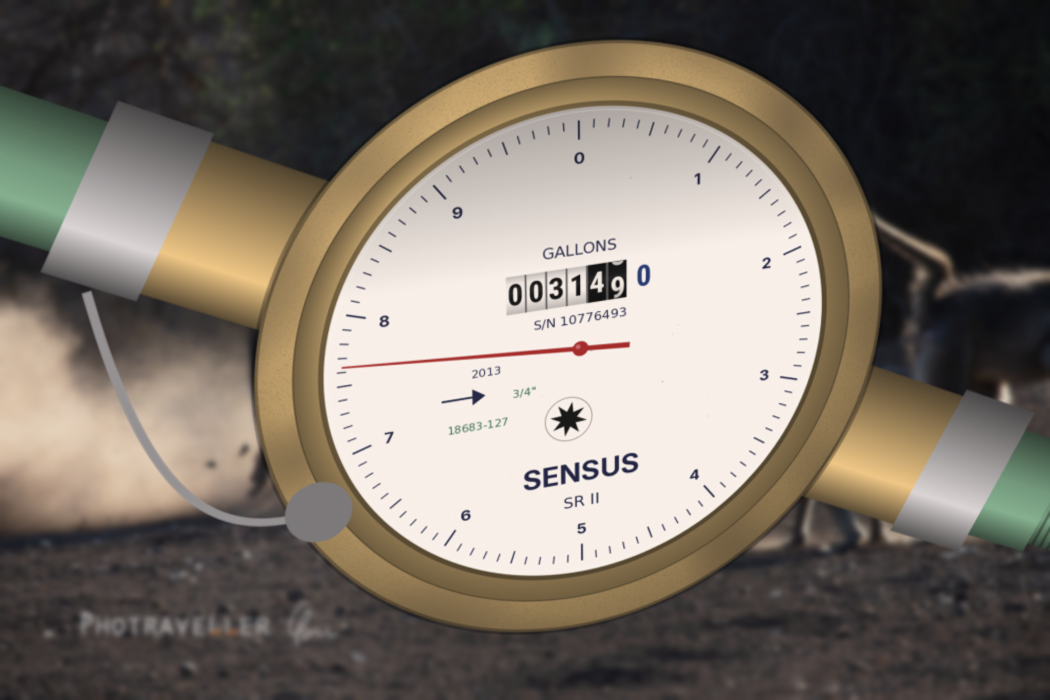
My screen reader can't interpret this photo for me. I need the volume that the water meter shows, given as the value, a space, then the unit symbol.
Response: 31487.6 gal
